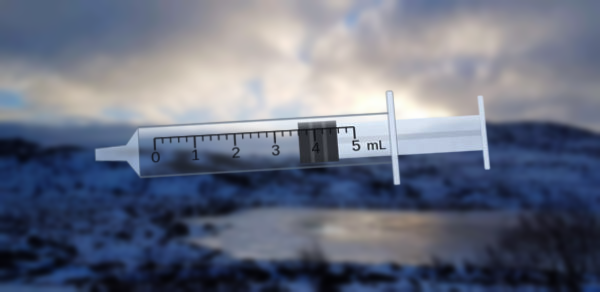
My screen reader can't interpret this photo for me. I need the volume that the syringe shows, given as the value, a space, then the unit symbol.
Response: 3.6 mL
